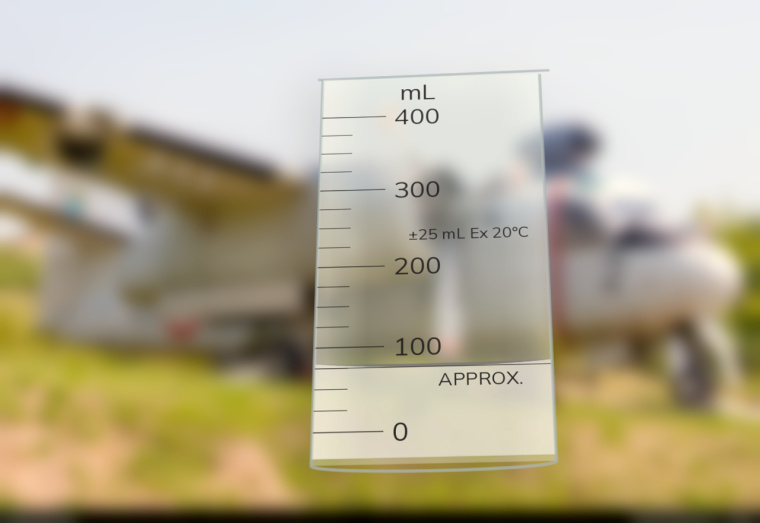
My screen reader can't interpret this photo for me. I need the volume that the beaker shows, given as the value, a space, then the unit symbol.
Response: 75 mL
